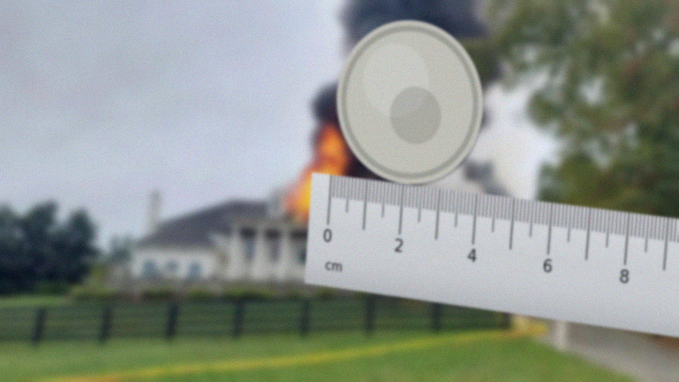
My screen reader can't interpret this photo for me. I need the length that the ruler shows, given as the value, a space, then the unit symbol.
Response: 4 cm
